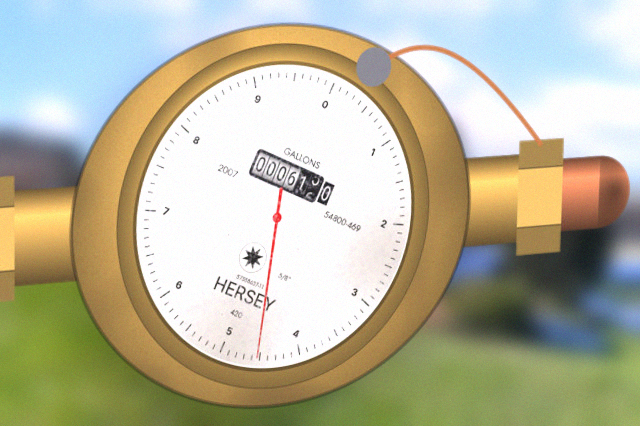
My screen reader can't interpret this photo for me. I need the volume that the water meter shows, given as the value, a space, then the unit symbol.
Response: 6154.5 gal
